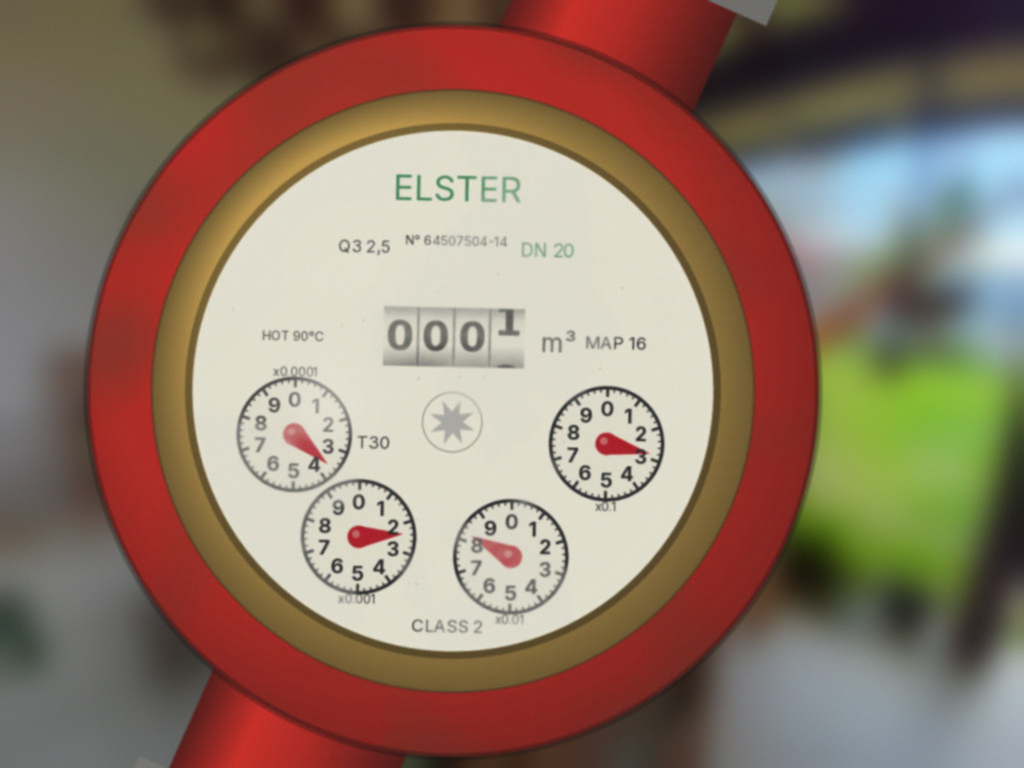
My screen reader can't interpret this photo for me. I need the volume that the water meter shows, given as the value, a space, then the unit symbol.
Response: 1.2823 m³
